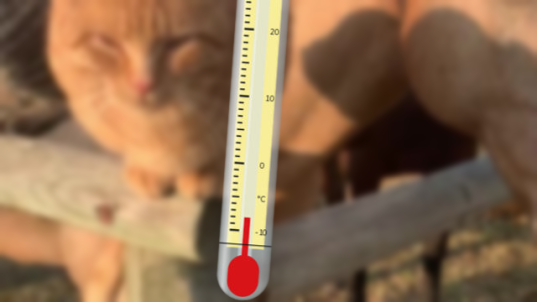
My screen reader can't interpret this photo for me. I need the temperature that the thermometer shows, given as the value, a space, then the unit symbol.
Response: -8 °C
